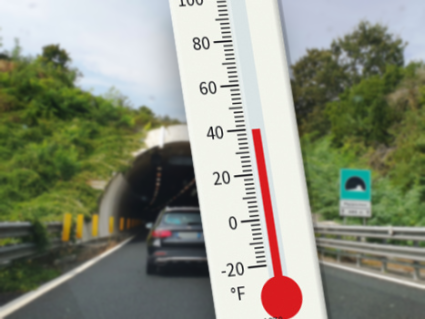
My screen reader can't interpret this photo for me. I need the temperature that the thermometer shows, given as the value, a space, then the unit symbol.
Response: 40 °F
